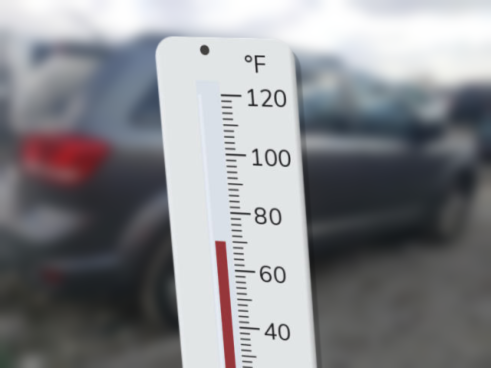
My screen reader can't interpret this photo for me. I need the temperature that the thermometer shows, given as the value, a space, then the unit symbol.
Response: 70 °F
